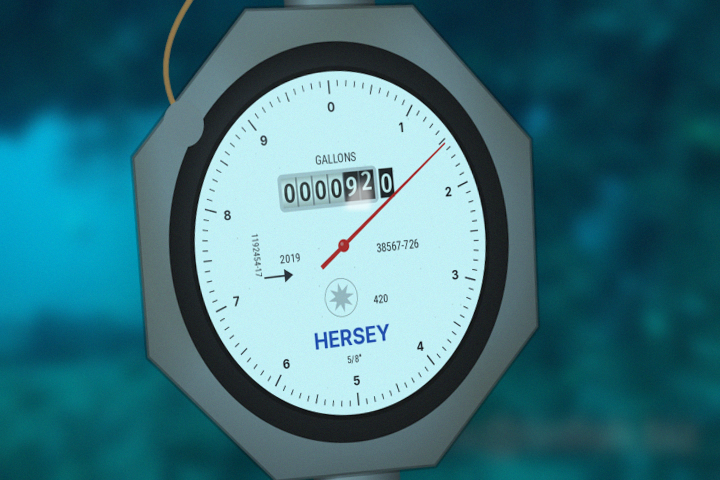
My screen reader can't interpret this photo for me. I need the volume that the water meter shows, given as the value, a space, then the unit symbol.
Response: 921.5 gal
